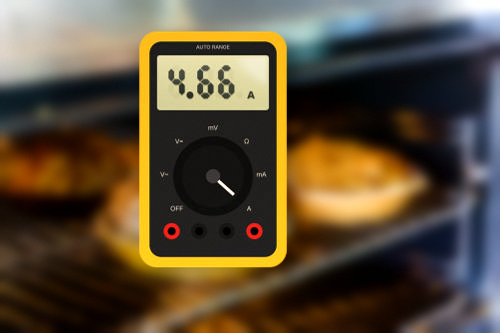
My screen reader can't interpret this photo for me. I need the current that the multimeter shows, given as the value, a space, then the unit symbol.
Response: 4.66 A
